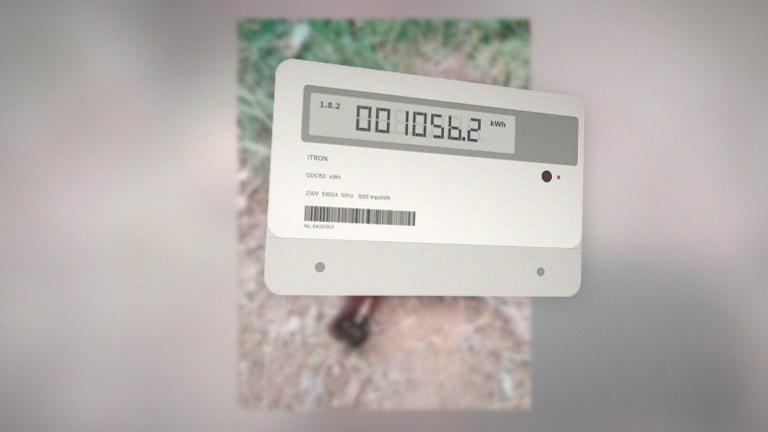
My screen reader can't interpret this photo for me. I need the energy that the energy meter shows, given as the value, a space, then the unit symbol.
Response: 1056.2 kWh
